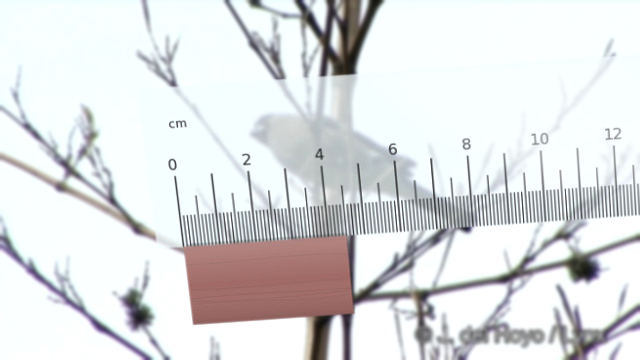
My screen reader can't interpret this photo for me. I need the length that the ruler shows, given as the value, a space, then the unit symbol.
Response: 4.5 cm
